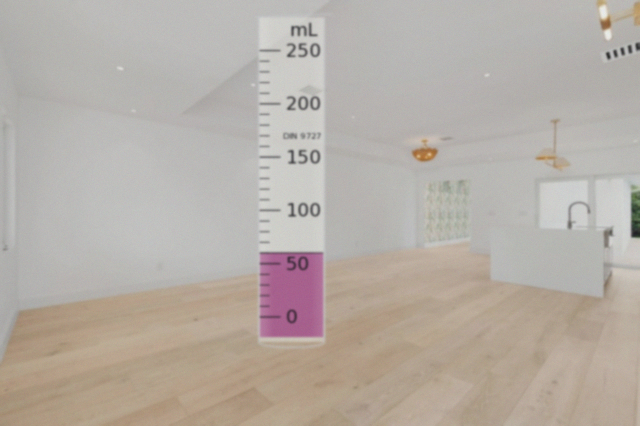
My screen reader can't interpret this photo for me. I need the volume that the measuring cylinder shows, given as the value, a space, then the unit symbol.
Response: 60 mL
